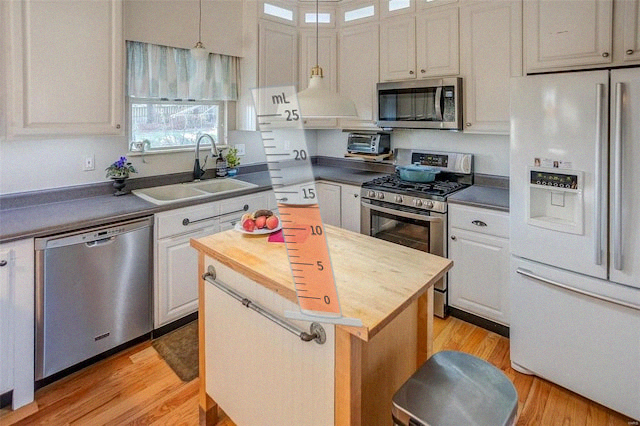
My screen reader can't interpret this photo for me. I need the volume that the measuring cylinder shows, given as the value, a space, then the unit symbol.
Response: 13 mL
